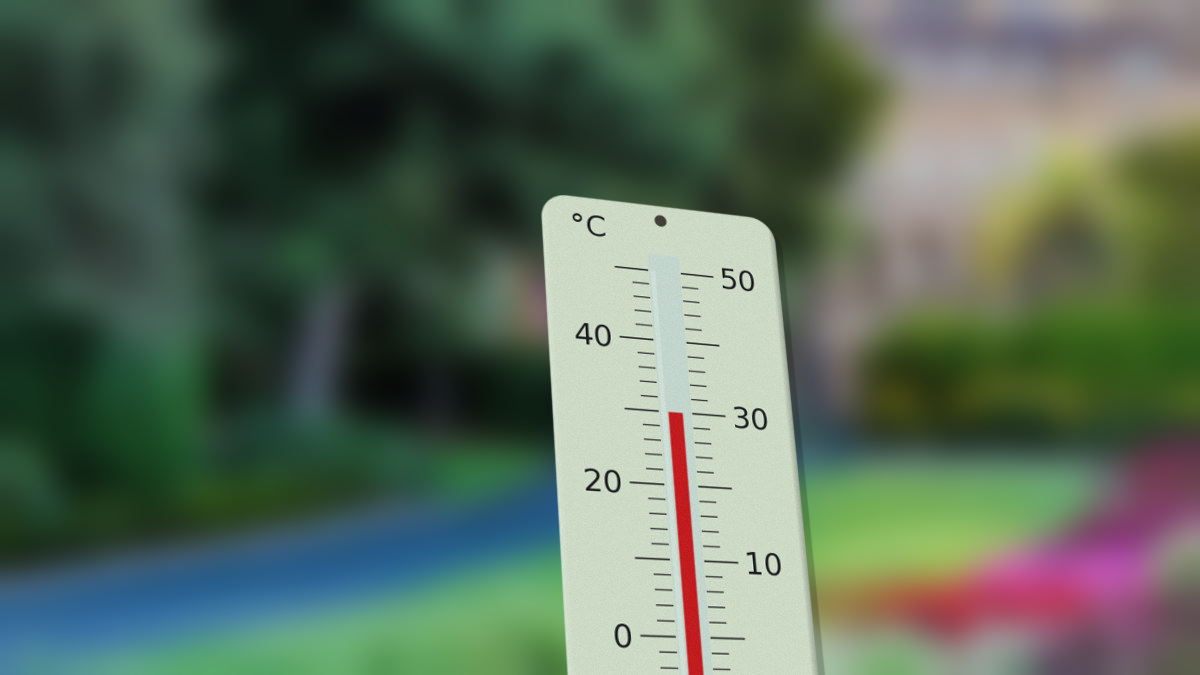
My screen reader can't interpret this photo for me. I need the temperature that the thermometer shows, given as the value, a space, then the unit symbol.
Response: 30 °C
